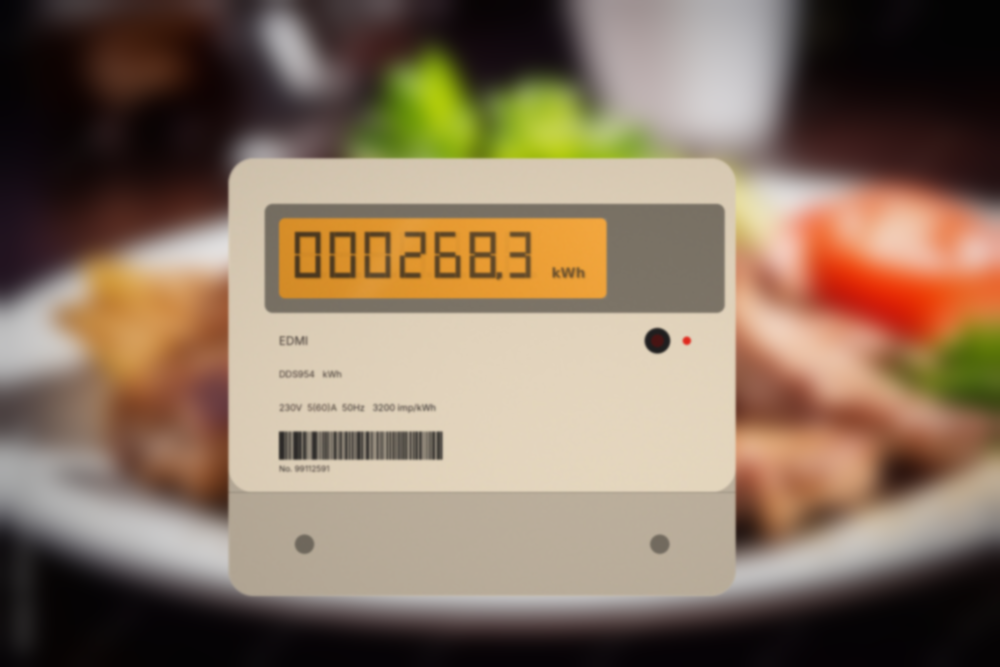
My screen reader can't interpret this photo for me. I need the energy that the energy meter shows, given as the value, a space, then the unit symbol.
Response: 268.3 kWh
